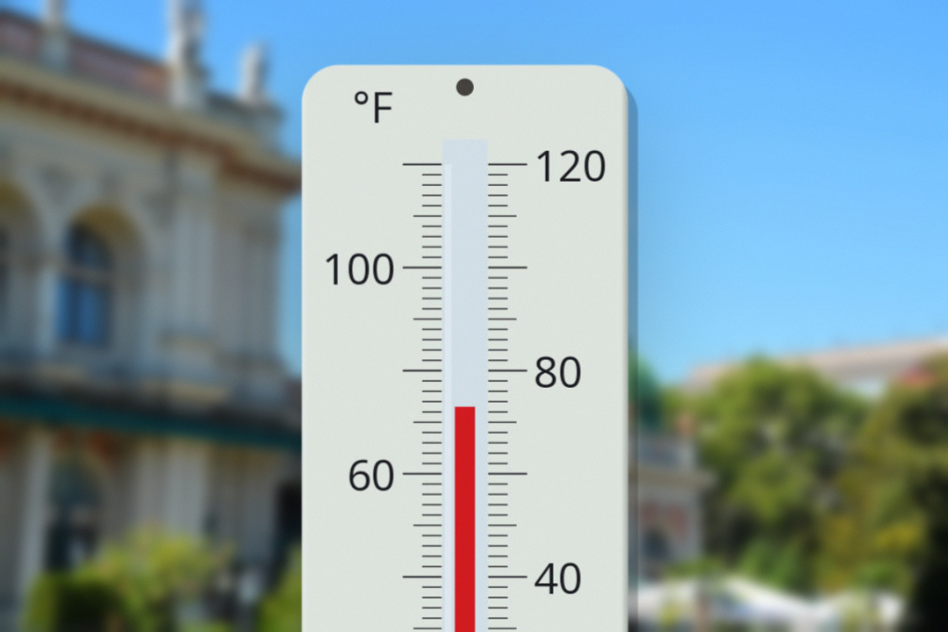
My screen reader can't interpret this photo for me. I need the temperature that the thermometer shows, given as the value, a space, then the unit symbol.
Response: 73 °F
